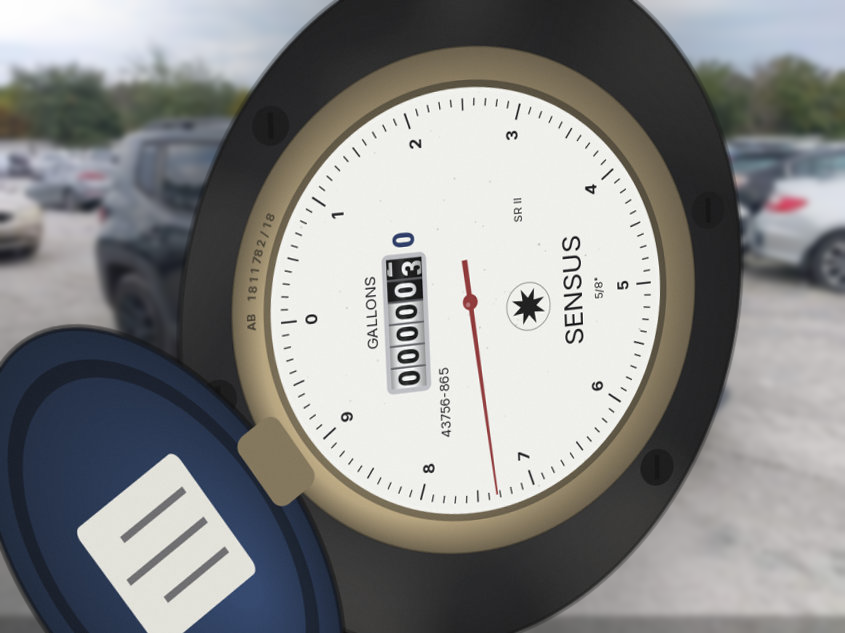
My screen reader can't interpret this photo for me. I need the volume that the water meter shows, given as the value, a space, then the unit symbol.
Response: 27.3 gal
